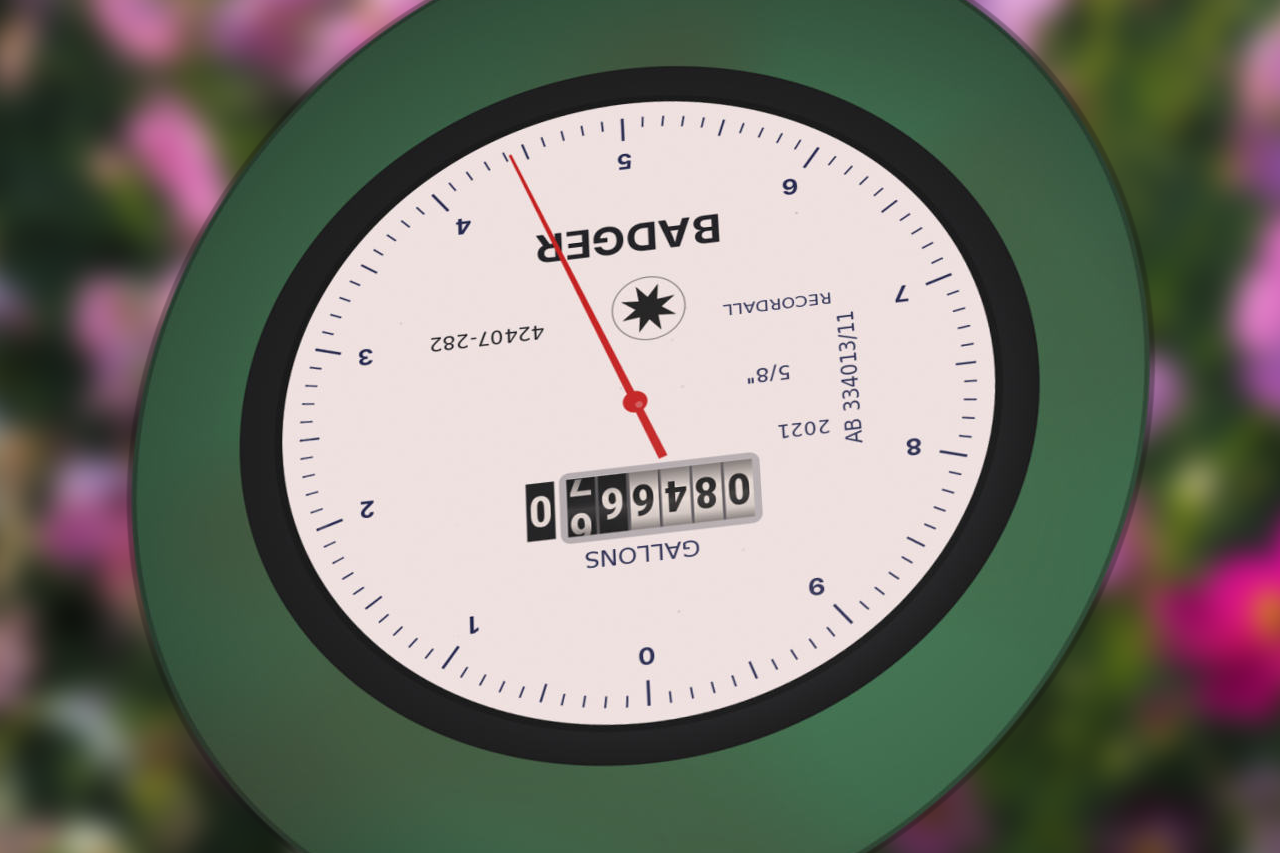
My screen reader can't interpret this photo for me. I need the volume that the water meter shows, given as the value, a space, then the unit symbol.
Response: 846664.4 gal
